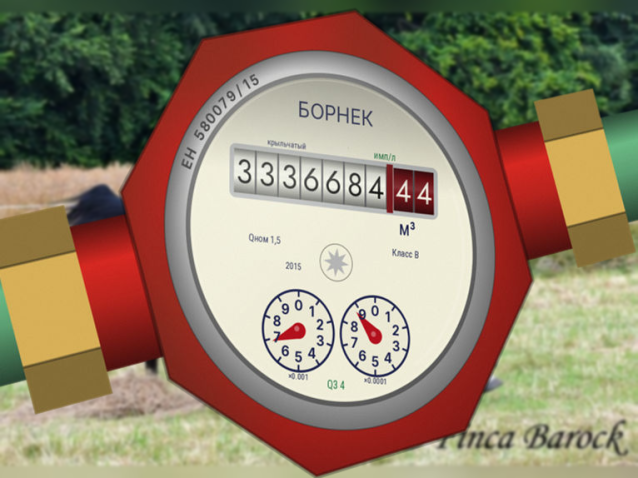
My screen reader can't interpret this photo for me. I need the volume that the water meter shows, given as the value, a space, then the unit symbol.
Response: 3336684.4468 m³
